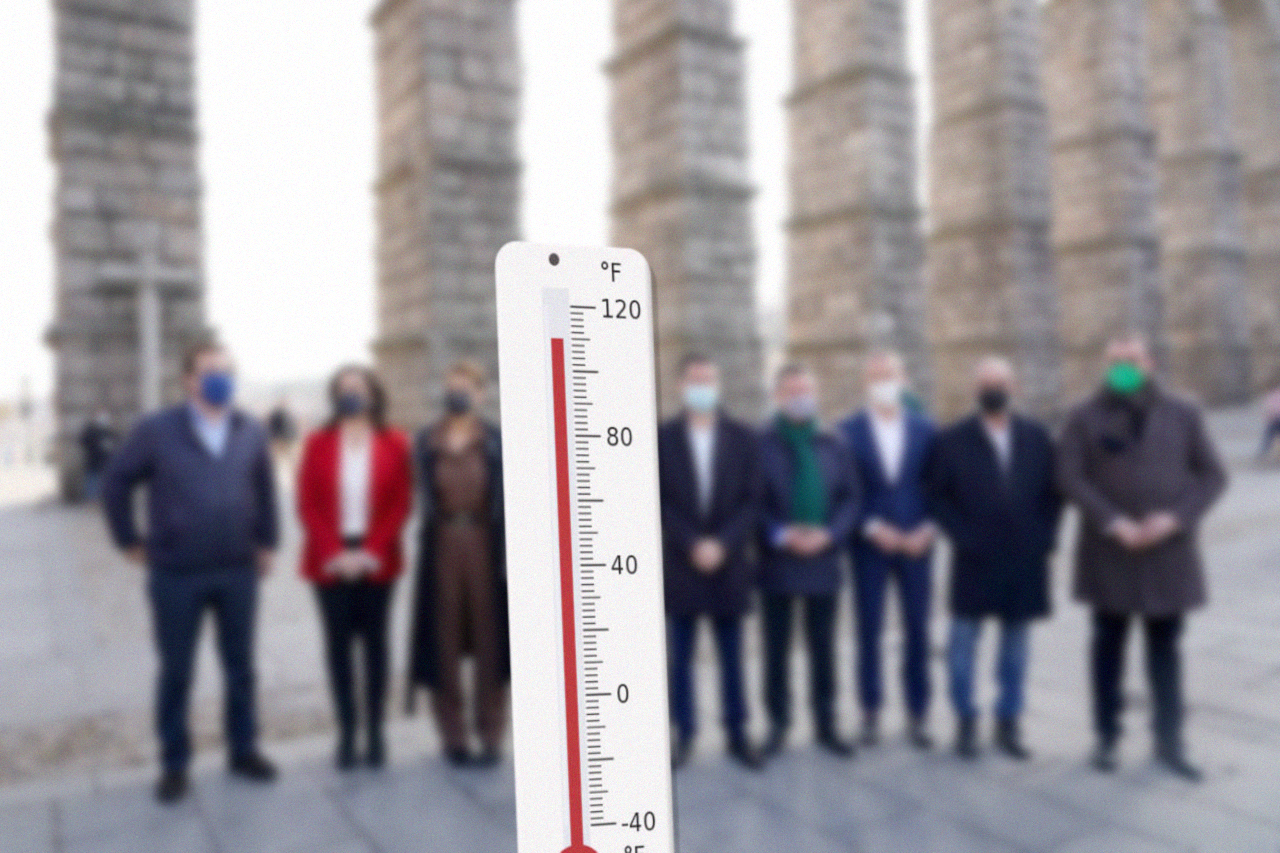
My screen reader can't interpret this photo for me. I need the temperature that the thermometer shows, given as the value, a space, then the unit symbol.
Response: 110 °F
